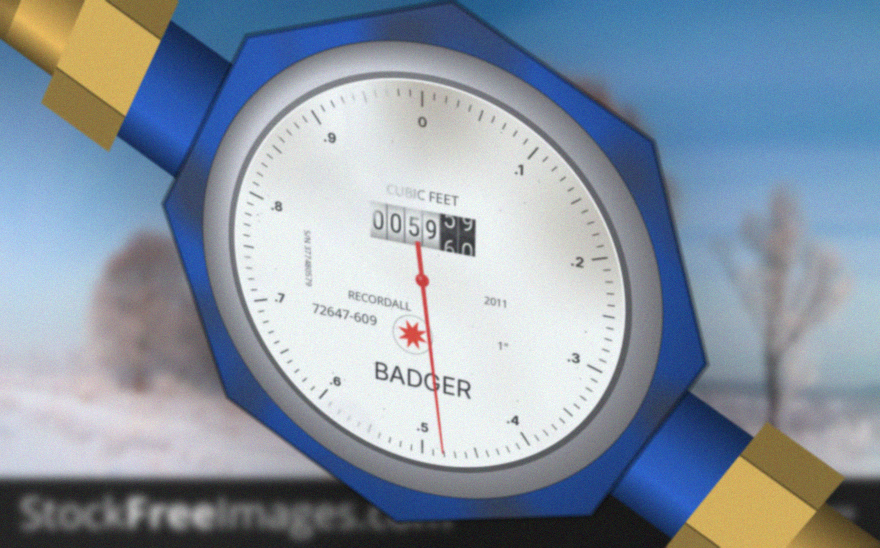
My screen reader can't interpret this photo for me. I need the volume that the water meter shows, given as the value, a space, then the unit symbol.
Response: 5959.48 ft³
